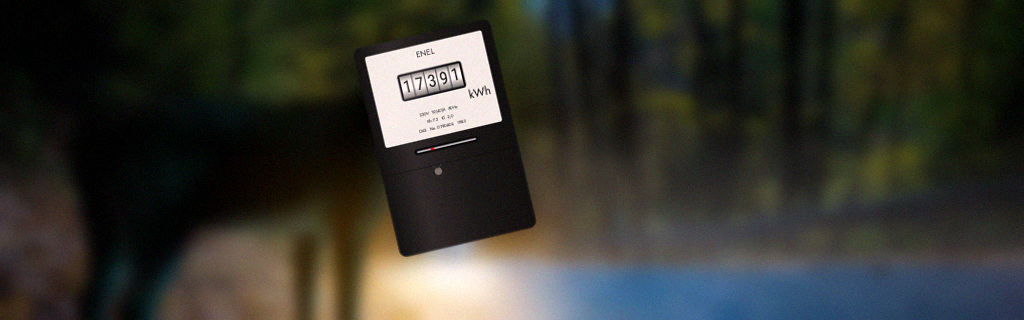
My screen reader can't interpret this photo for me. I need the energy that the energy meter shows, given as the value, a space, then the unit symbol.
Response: 17391 kWh
